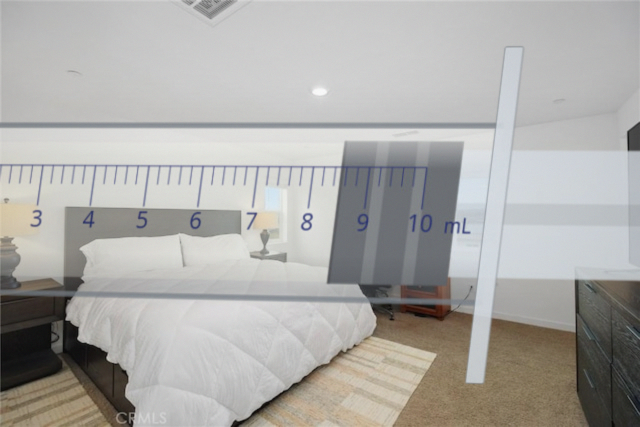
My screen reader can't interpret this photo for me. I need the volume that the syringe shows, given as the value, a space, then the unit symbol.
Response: 8.5 mL
